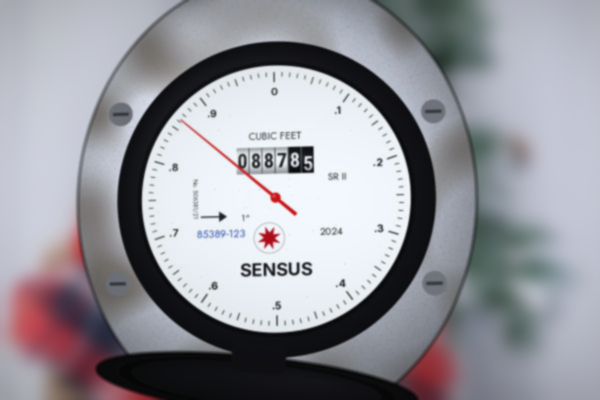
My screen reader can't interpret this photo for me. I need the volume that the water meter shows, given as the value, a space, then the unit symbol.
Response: 88784.86 ft³
